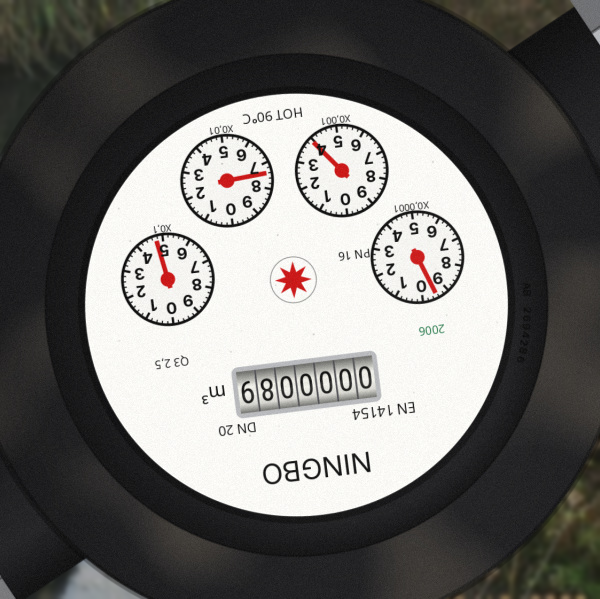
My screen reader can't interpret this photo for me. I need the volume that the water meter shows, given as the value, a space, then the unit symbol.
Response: 89.4739 m³
